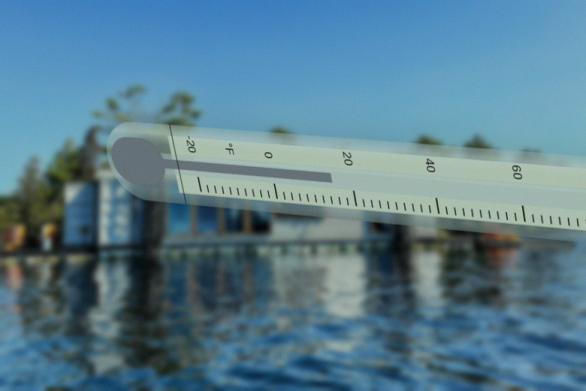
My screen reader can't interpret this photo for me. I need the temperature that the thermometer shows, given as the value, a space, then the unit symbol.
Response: 15 °F
